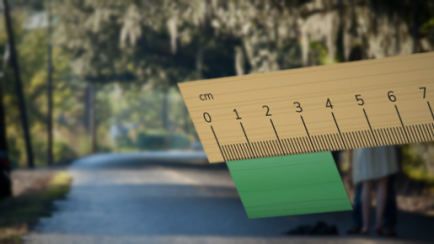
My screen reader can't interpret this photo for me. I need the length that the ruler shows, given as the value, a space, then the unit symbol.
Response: 3.5 cm
